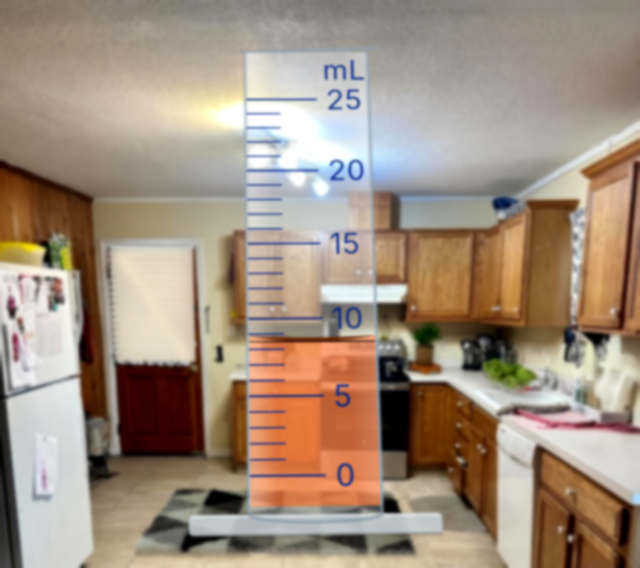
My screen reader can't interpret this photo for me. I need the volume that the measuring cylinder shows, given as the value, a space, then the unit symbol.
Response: 8.5 mL
